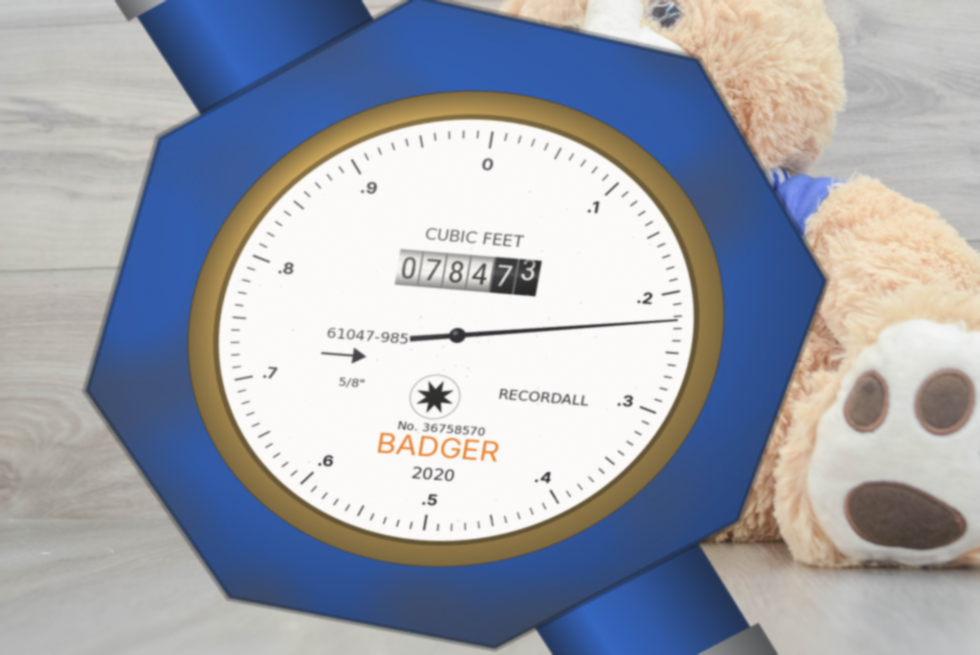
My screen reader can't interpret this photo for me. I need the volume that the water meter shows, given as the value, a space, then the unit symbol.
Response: 78473.22 ft³
